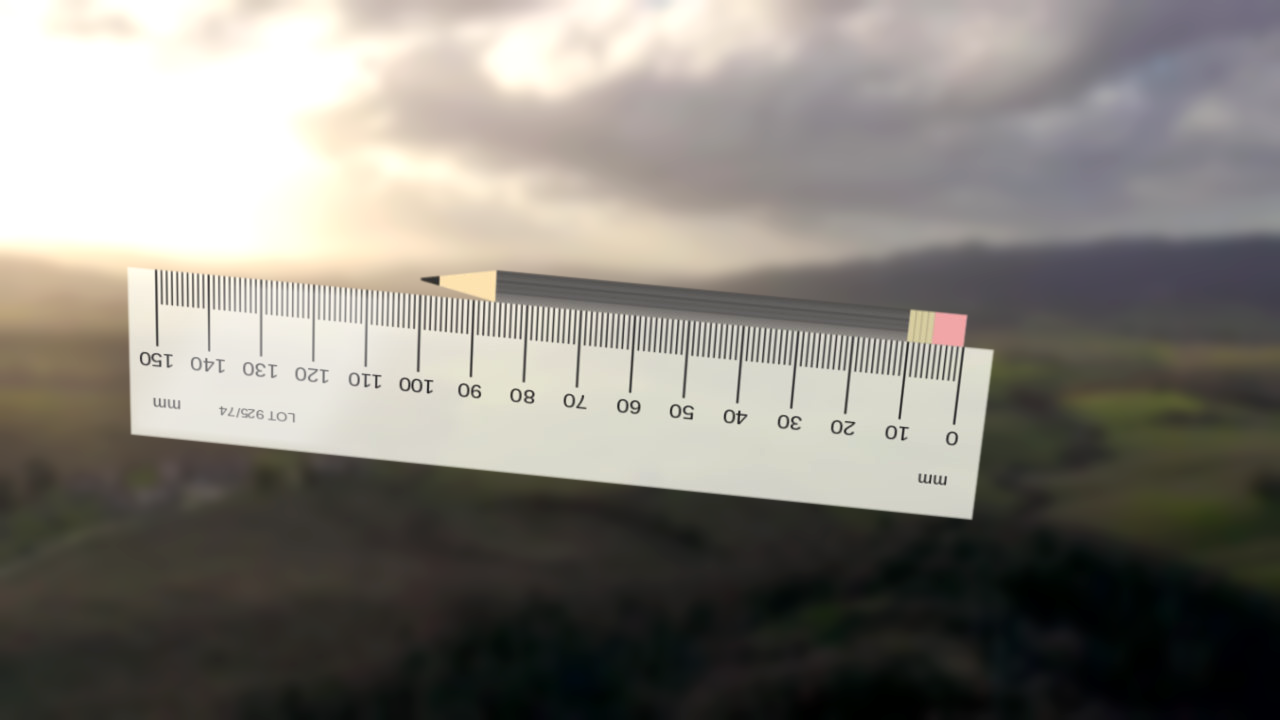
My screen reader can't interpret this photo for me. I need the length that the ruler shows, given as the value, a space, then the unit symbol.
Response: 100 mm
